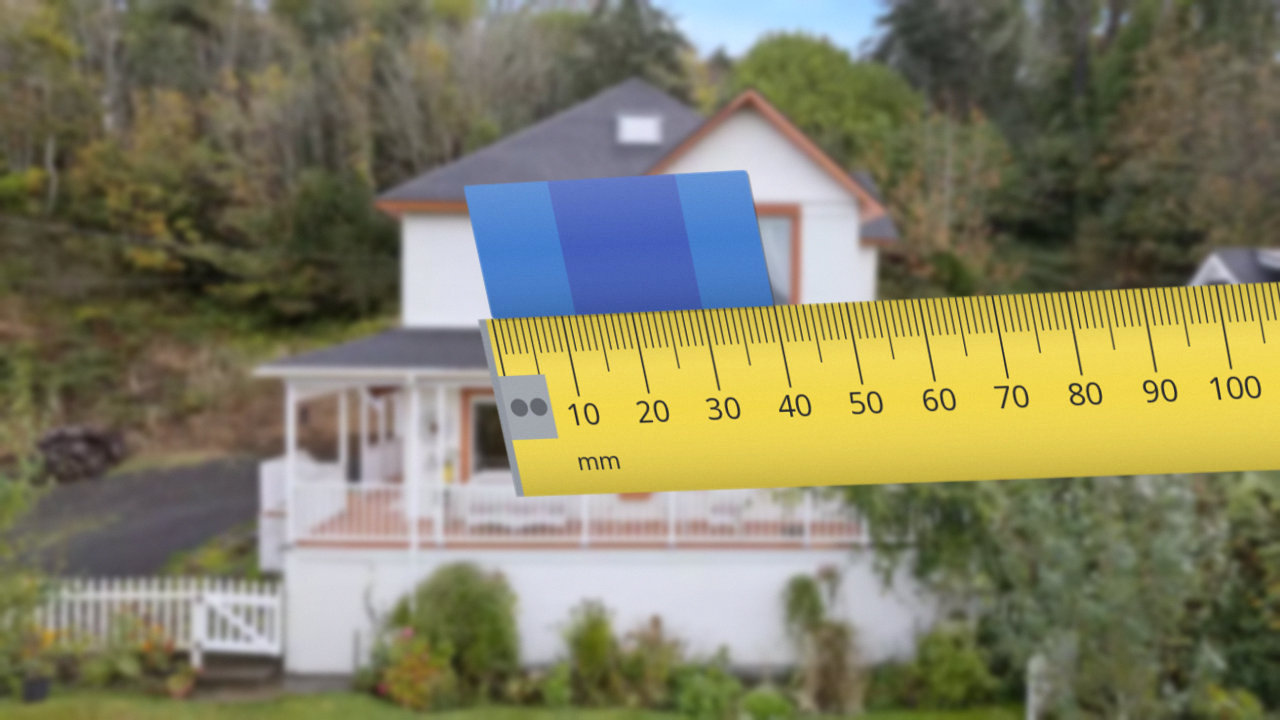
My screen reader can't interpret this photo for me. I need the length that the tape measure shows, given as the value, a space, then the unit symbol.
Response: 40 mm
